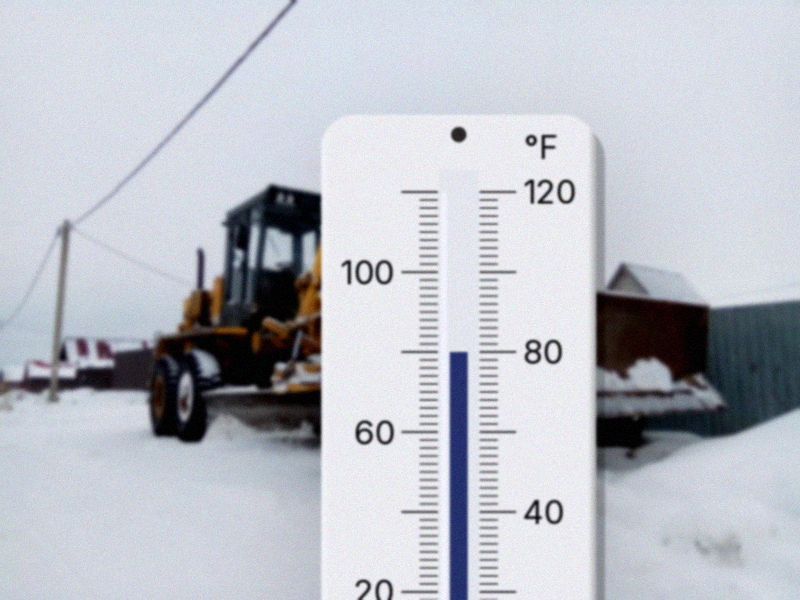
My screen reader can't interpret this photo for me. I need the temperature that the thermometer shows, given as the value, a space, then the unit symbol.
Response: 80 °F
